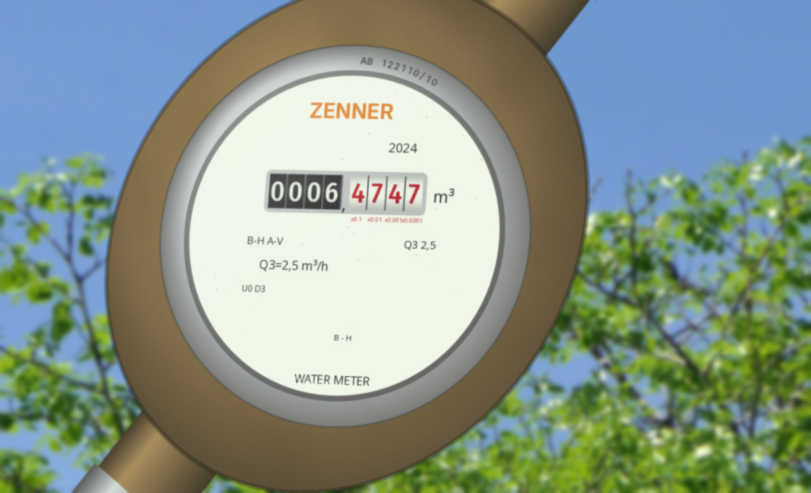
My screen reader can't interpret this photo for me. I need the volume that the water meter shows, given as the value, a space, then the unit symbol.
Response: 6.4747 m³
